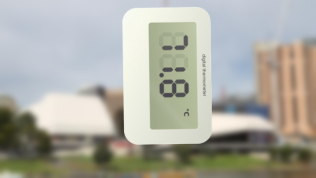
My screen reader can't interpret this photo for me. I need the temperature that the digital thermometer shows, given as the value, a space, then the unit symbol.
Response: 71.8 °C
